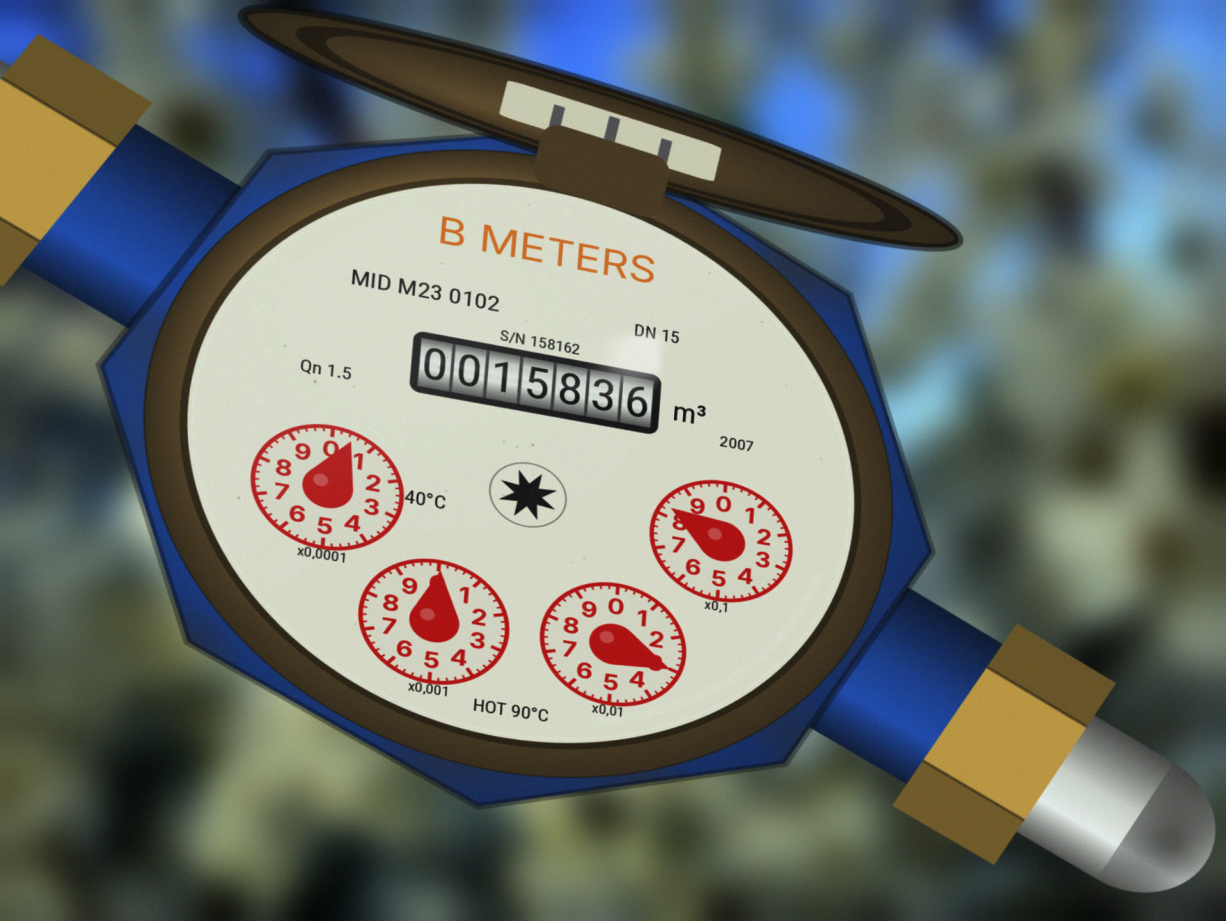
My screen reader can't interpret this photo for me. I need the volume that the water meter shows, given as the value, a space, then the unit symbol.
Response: 15836.8300 m³
